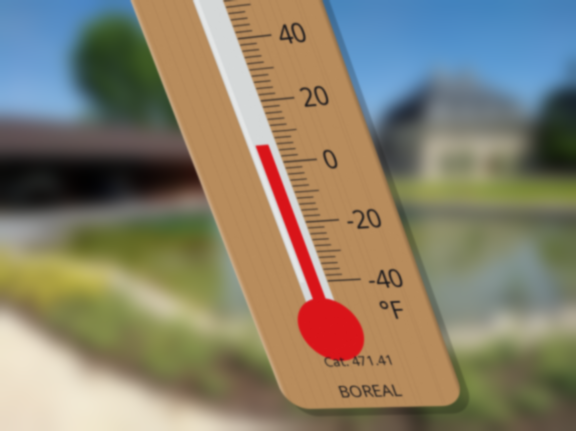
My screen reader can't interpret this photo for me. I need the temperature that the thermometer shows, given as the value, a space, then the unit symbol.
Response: 6 °F
